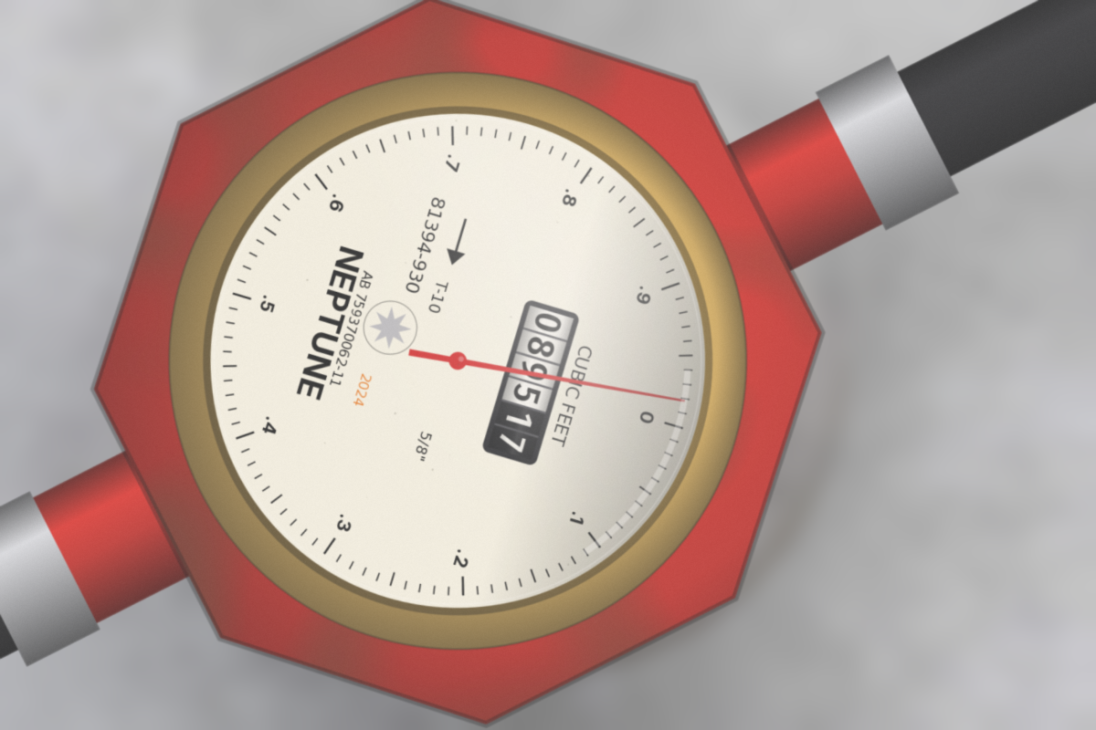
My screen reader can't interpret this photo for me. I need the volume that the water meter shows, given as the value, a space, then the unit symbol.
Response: 89516.98 ft³
